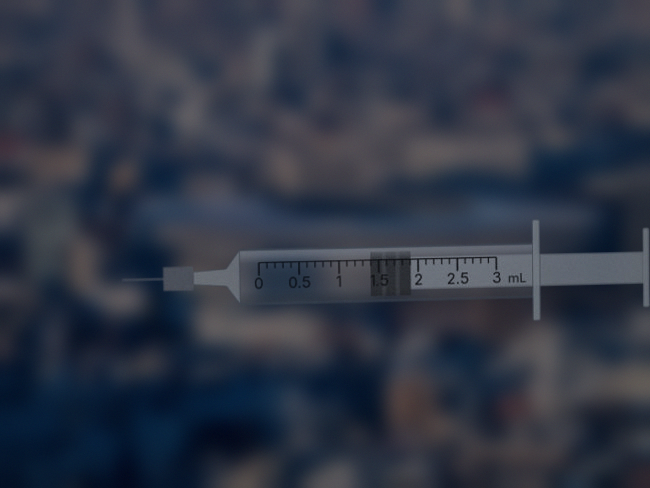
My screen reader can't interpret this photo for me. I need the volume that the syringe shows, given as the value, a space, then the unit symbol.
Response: 1.4 mL
